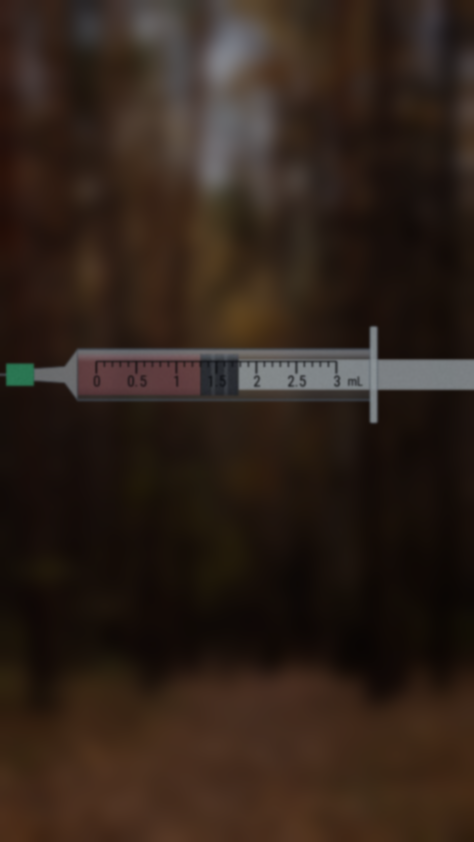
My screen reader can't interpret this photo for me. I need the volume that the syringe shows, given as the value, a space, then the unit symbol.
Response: 1.3 mL
